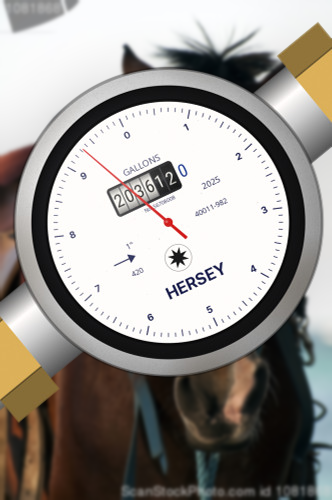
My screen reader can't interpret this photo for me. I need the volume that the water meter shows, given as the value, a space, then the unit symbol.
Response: 2036119.3 gal
